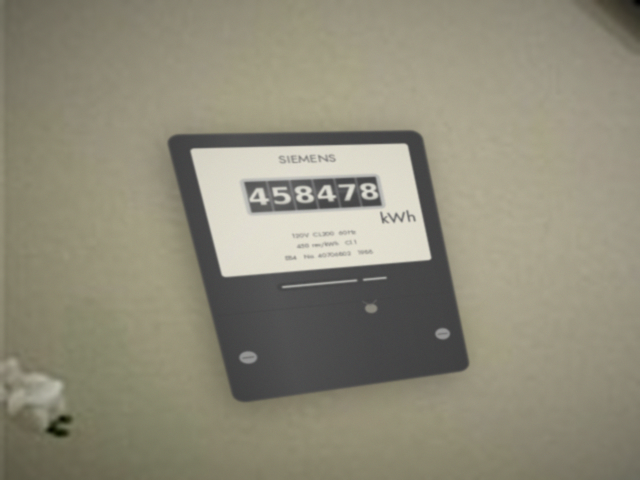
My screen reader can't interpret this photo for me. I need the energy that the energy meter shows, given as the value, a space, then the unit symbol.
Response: 458478 kWh
